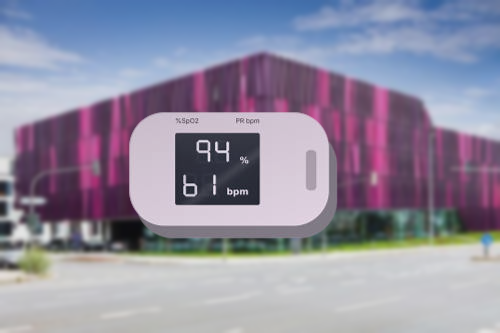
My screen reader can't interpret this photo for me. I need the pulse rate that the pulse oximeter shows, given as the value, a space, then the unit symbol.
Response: 61 bpm
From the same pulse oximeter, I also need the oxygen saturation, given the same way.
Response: 94 %
